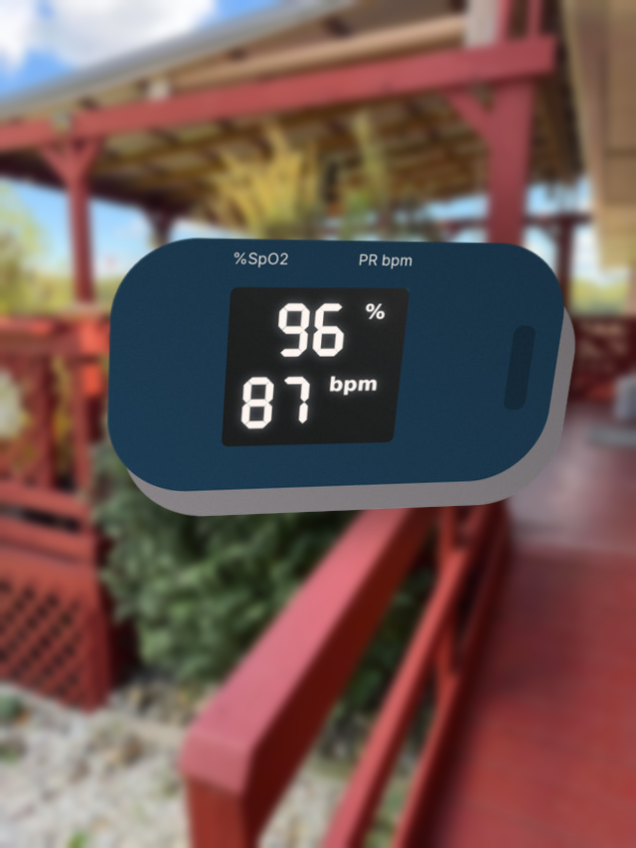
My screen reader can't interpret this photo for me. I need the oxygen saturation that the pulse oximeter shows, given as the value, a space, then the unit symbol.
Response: 96 %
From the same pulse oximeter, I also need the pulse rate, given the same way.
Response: 87 bpm
